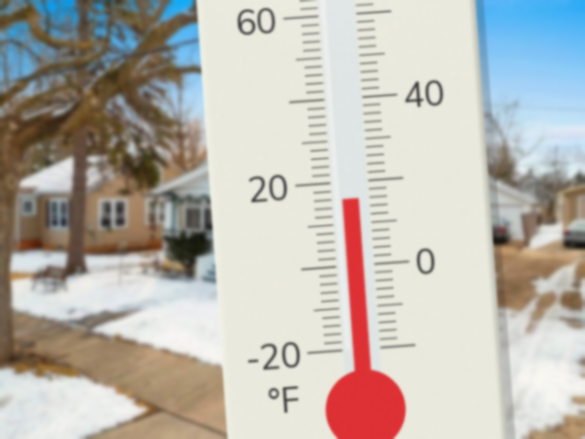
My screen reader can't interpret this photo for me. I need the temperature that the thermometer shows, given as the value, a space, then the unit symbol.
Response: 16 °F
